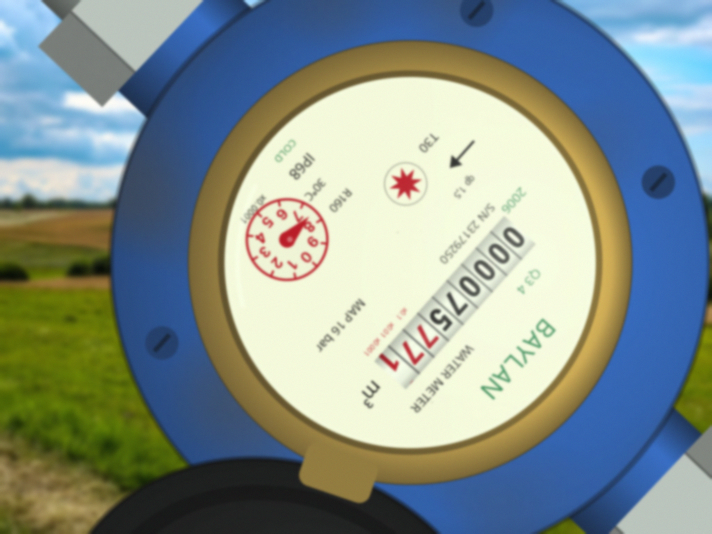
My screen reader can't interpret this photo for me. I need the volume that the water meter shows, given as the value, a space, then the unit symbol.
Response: 75.7707 m³
